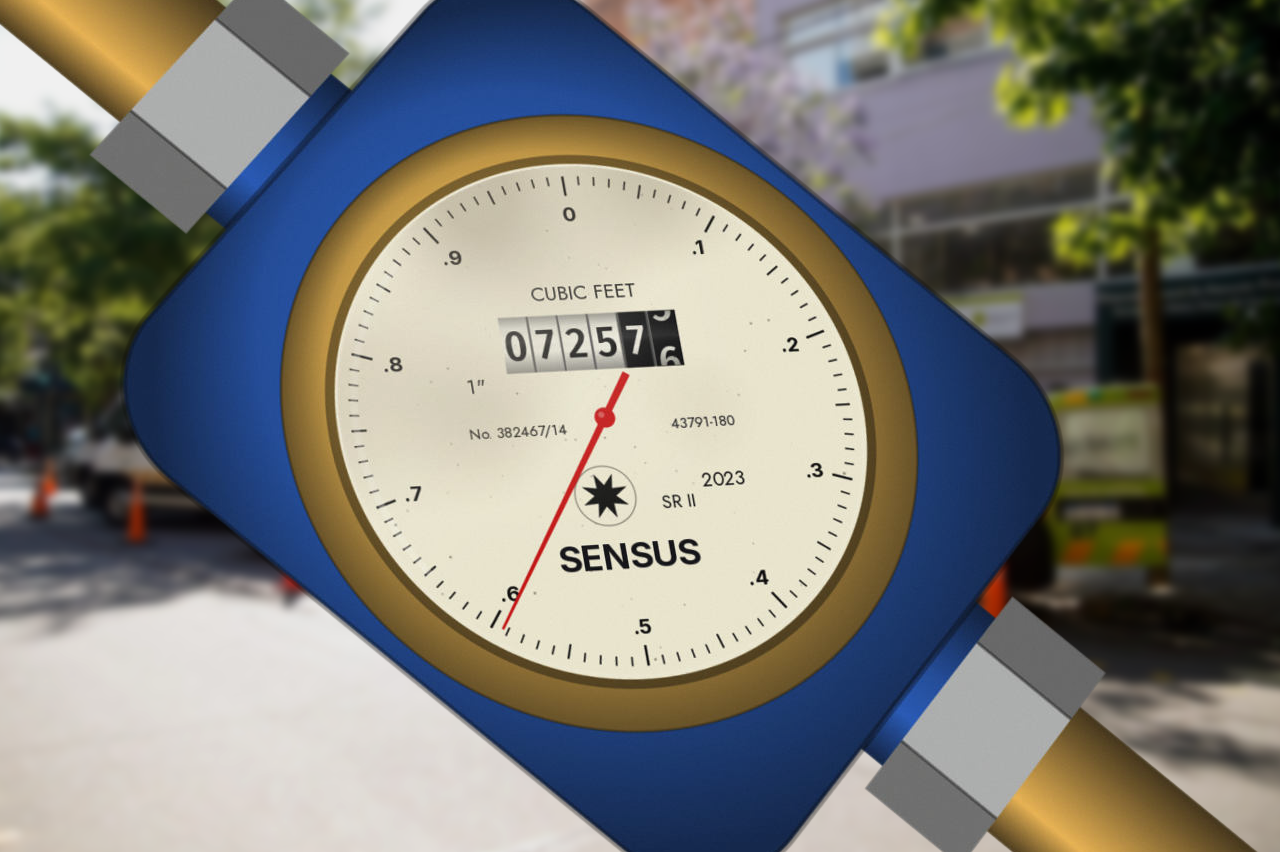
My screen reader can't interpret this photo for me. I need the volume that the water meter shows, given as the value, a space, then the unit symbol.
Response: 72575.59 ft³
